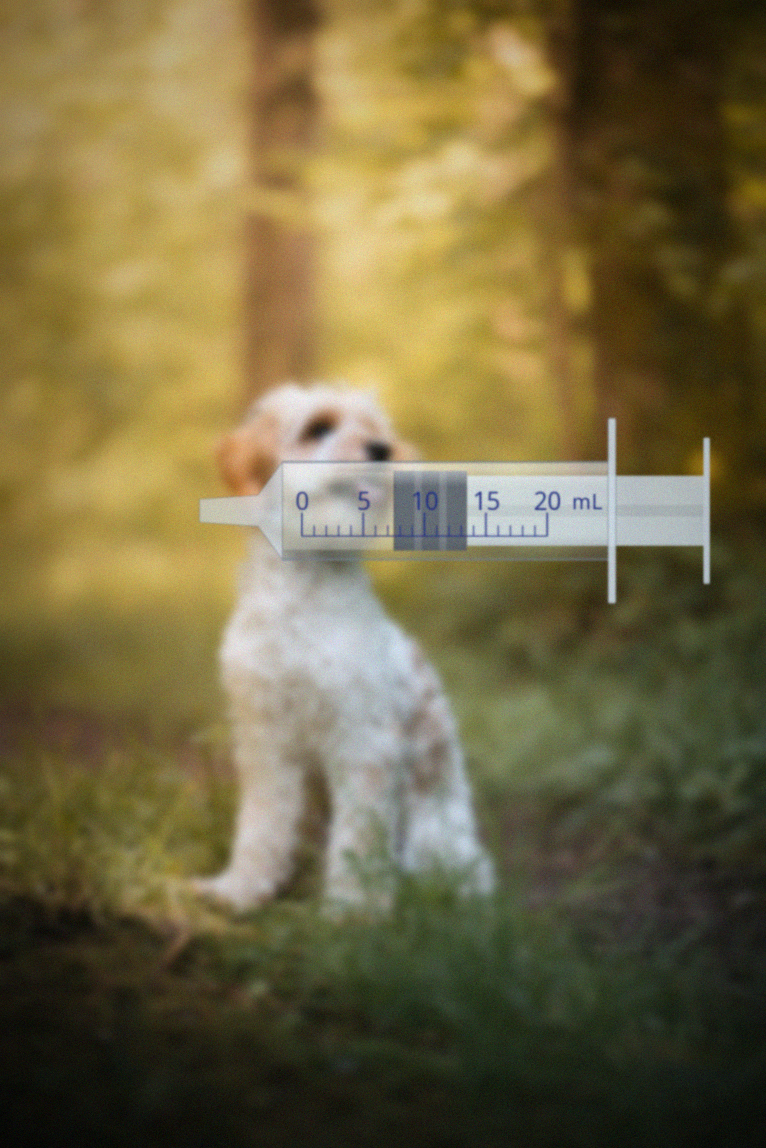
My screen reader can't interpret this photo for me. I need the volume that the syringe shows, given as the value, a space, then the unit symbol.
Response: 7.5 mL
